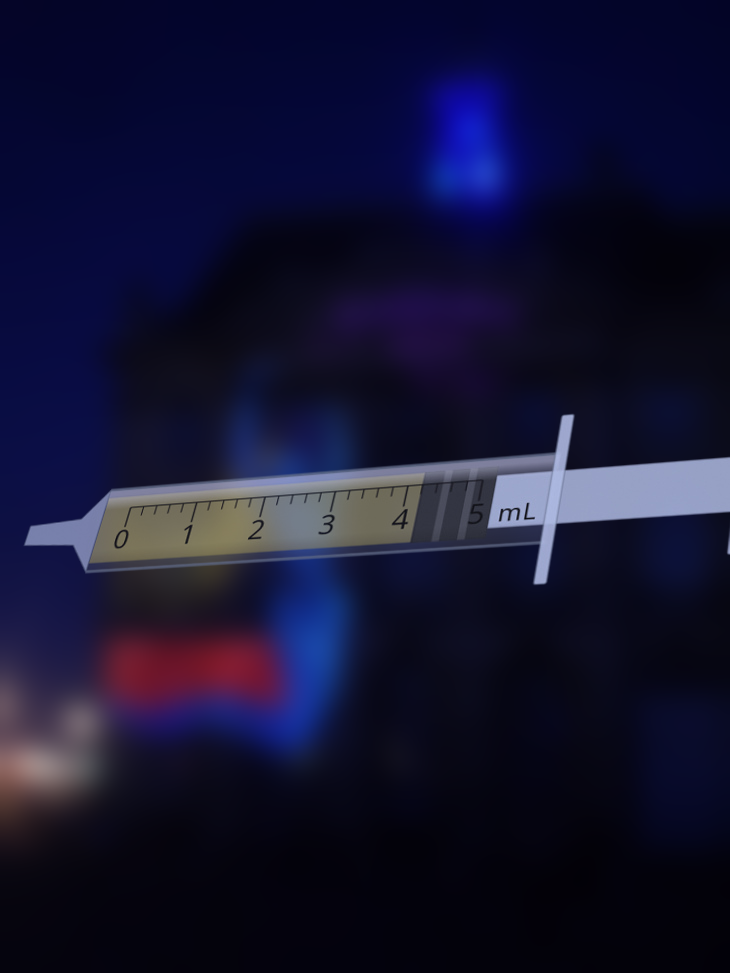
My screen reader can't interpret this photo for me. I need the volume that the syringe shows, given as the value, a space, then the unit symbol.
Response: 4.2 mL
